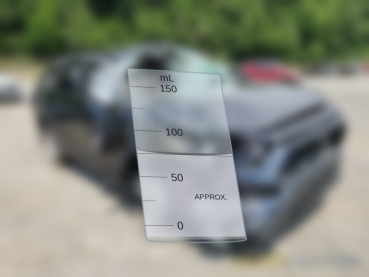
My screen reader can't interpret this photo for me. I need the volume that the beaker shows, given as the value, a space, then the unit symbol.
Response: 75 mL
